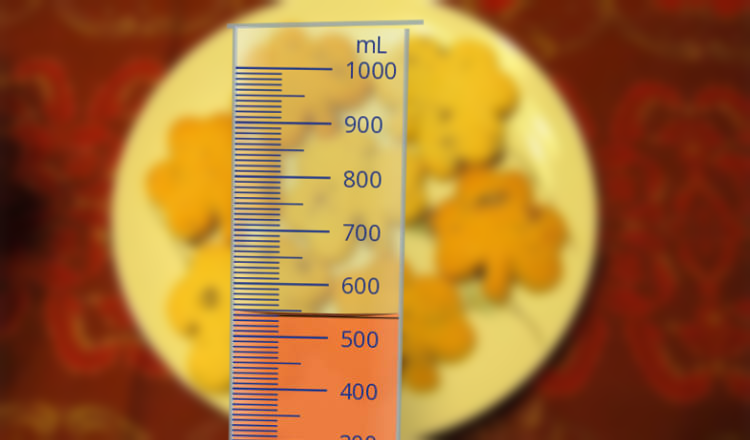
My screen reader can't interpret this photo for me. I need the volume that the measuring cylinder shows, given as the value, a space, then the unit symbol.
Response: 540 mL
